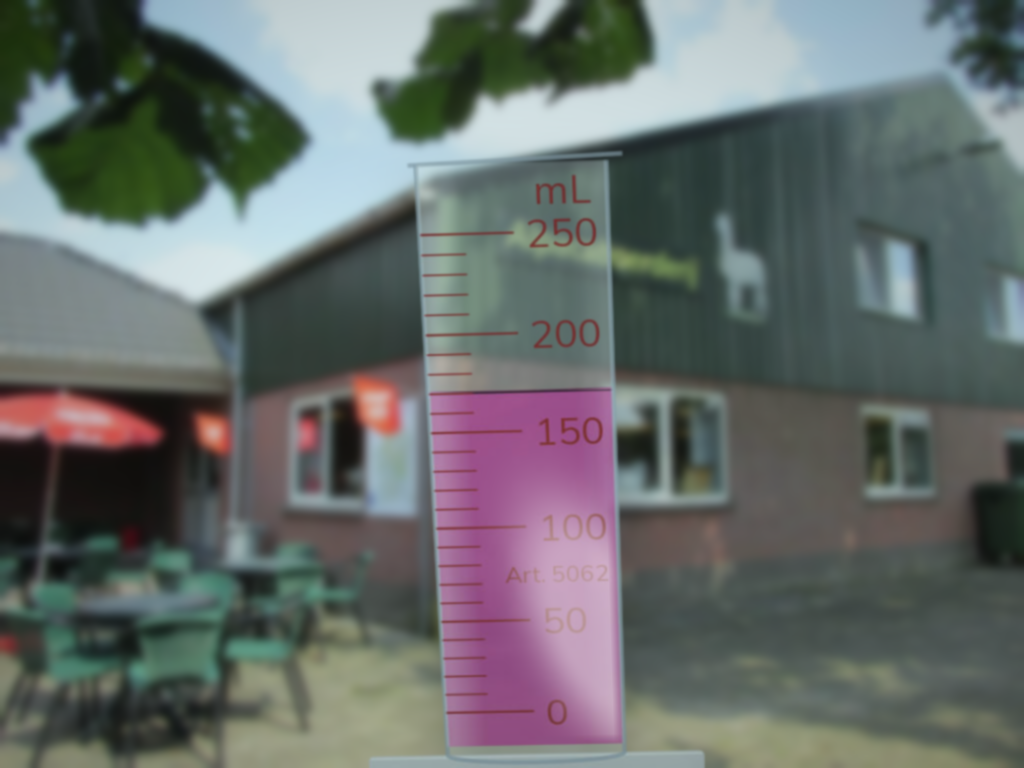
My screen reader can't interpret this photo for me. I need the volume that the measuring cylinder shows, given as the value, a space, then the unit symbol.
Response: 170 mL
